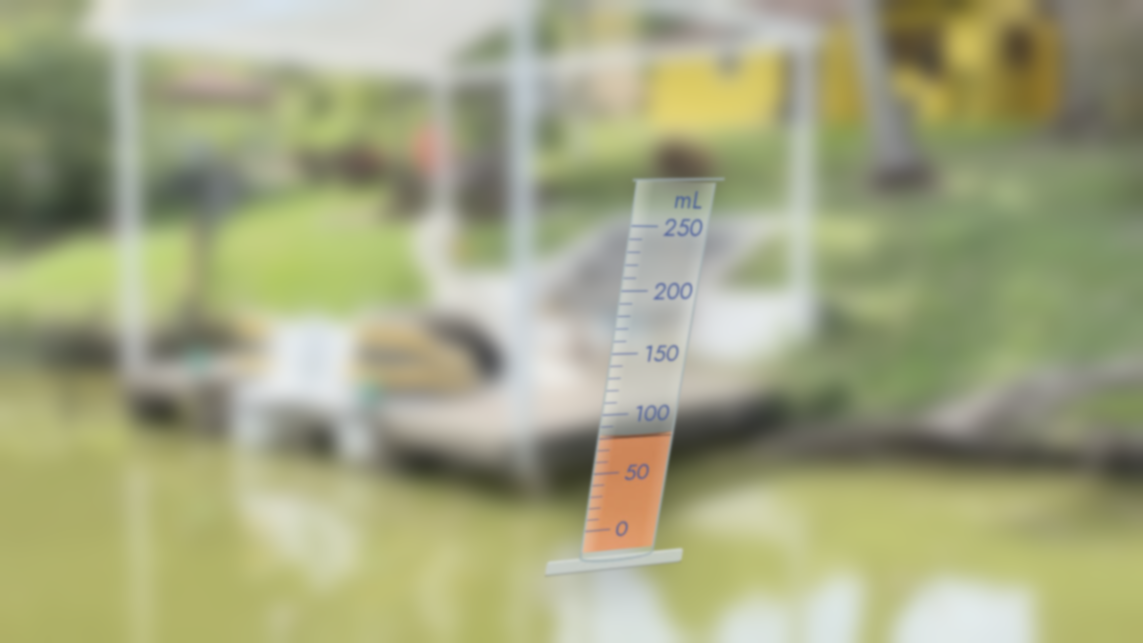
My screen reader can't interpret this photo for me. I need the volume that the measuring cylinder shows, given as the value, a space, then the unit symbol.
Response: 80 mL
